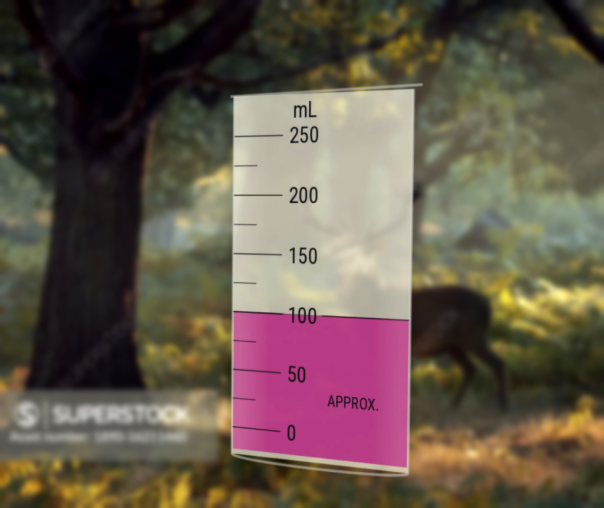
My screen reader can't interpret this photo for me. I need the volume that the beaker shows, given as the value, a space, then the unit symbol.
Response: 100 mL
